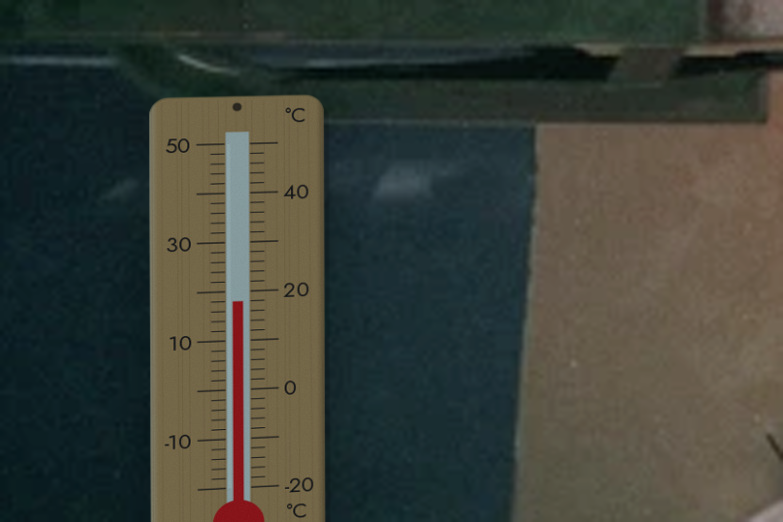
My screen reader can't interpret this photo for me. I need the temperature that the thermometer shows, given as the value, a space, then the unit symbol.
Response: 18 °C
